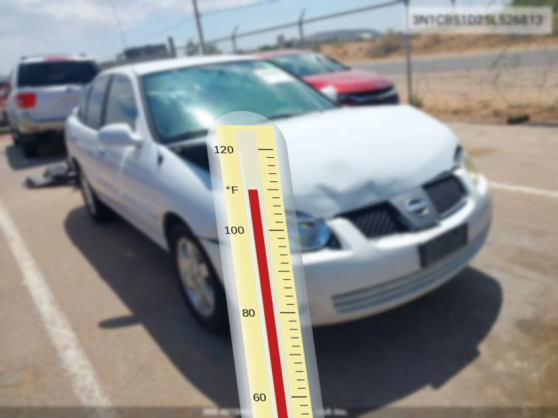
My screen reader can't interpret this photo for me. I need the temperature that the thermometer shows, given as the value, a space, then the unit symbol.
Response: 110 °F
